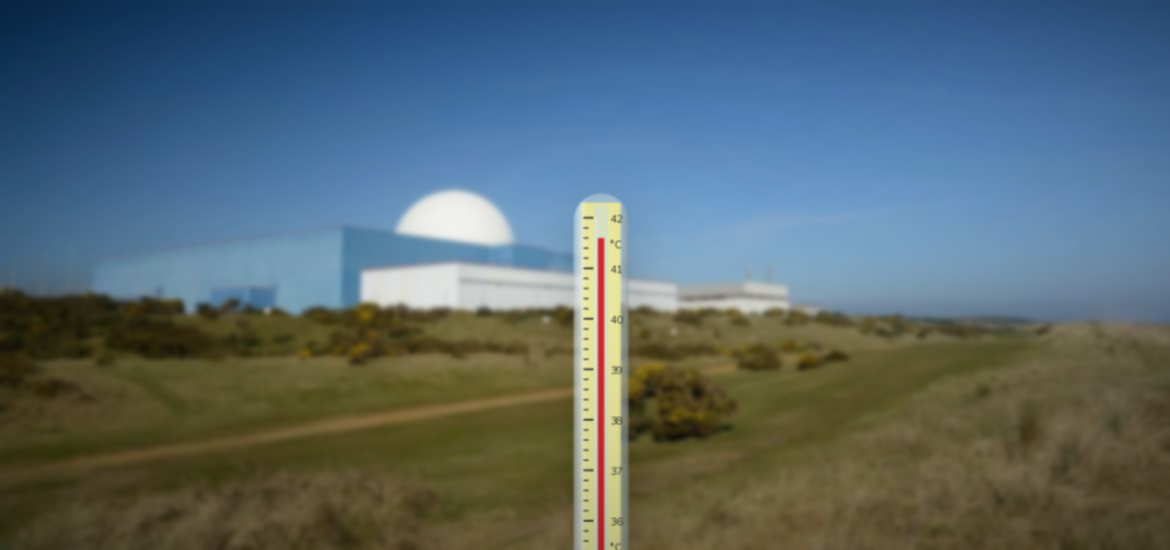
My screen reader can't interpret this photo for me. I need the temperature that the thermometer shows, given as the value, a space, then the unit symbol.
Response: 41.6 °C
